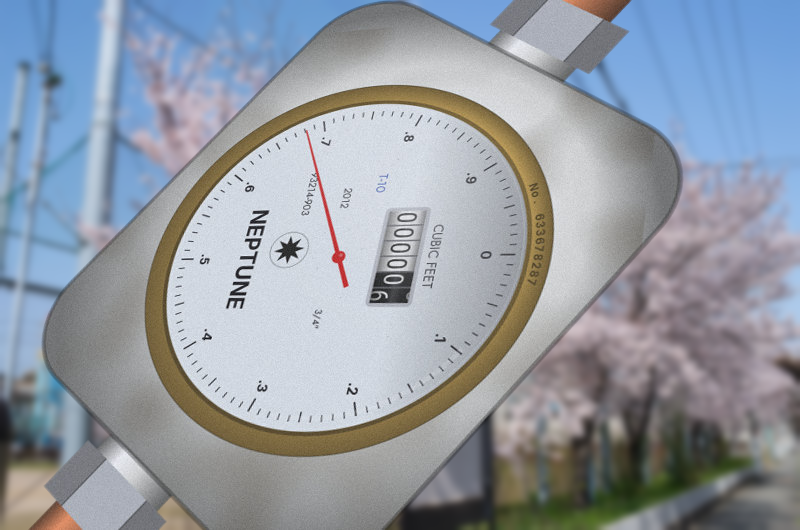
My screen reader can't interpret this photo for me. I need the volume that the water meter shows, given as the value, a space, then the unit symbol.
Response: 5.68 ft³
